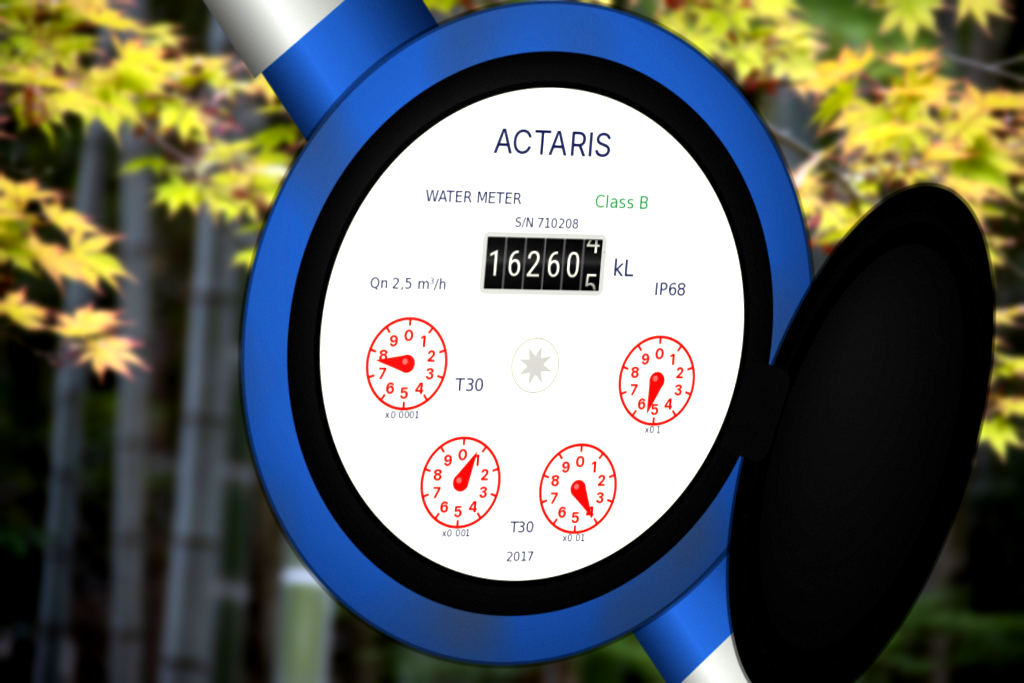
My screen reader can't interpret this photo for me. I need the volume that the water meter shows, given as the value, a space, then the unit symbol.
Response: 162604.5407 kL
